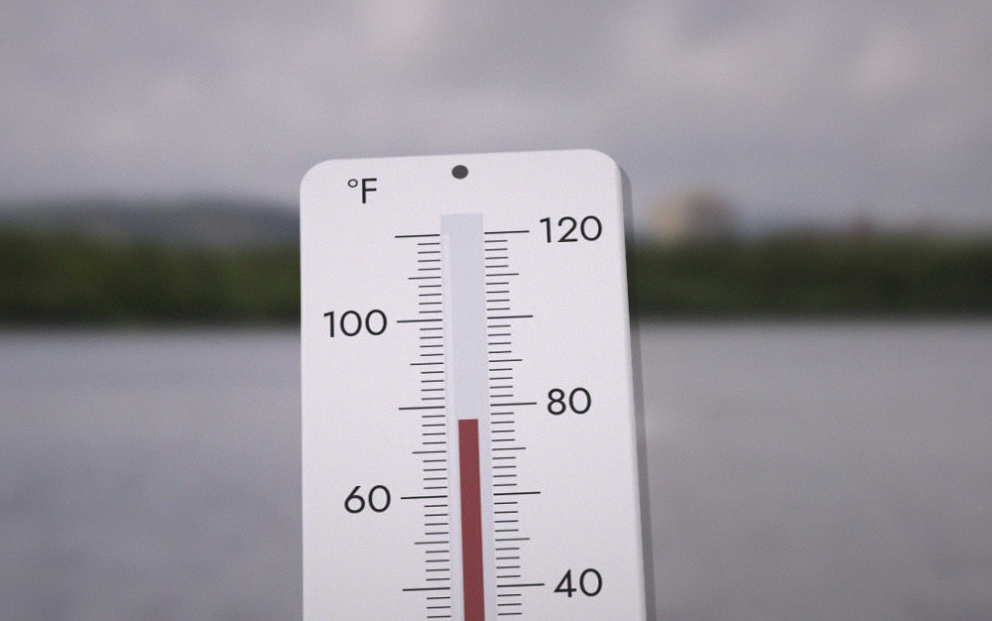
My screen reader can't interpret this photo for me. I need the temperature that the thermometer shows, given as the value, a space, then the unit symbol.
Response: 77 °F
